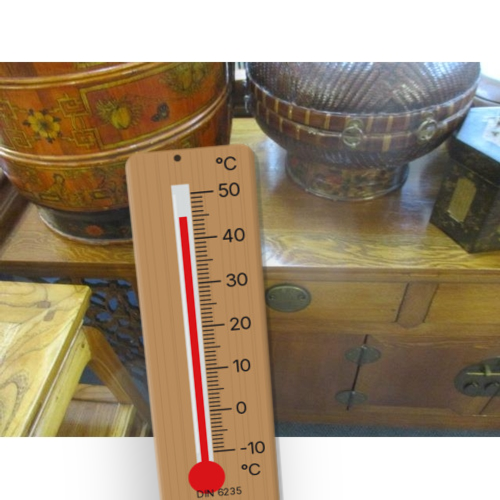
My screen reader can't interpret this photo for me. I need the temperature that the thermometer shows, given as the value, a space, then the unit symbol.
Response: 45 °C
